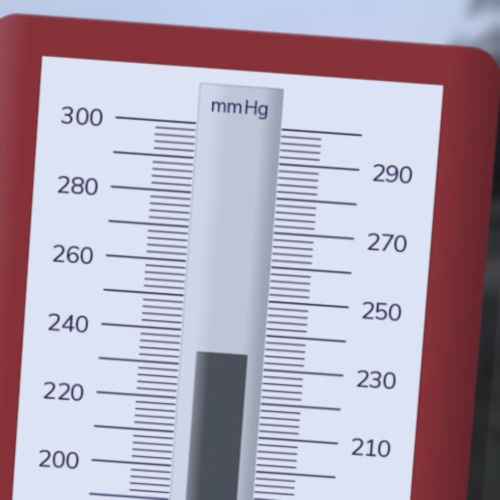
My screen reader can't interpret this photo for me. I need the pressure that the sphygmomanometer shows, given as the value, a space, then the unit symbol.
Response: 234 mmHg
